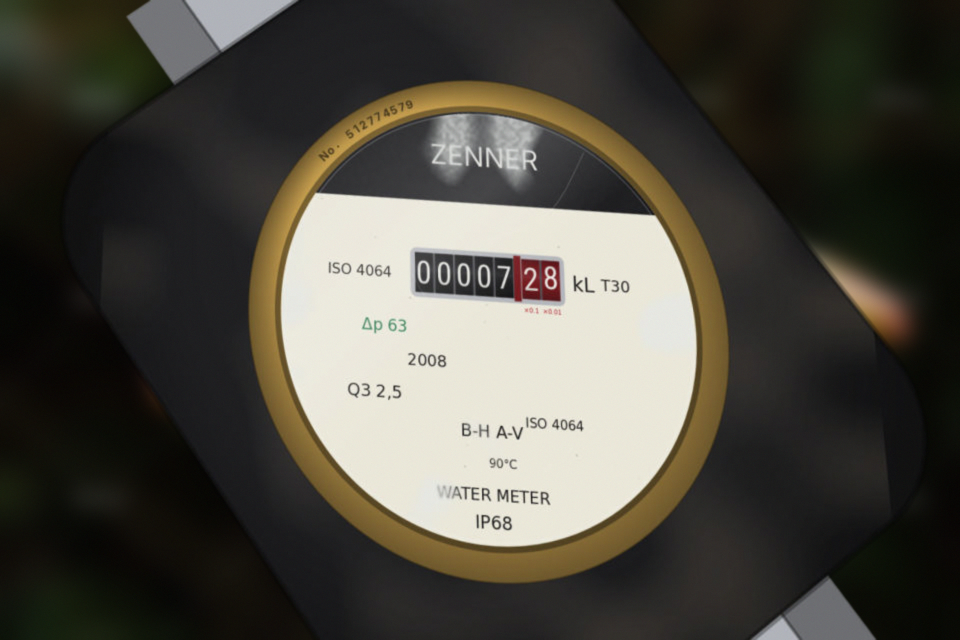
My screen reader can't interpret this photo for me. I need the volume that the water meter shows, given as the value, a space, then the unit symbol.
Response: 7.28 kL
